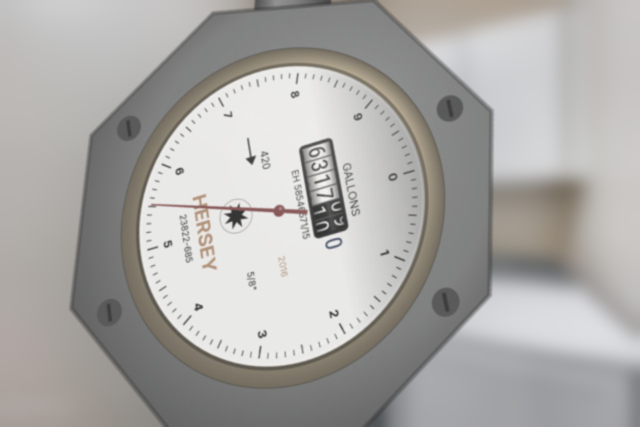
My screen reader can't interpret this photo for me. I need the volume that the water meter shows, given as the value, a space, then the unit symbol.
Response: 6317095.5 gal
